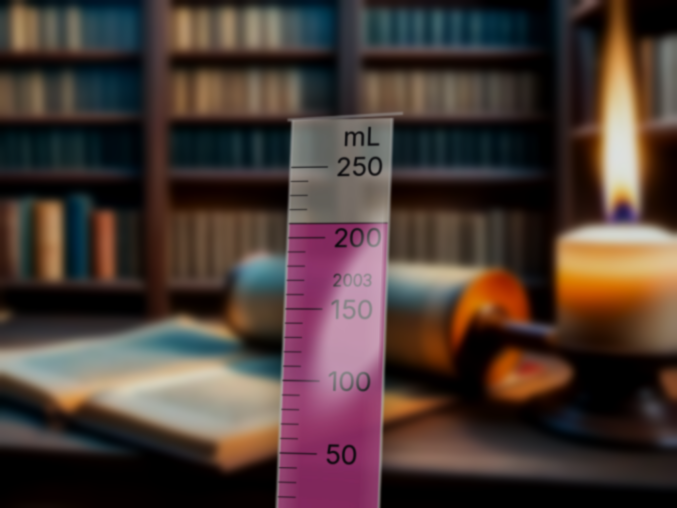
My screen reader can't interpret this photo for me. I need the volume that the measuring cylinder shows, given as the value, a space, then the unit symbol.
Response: 210 mL
